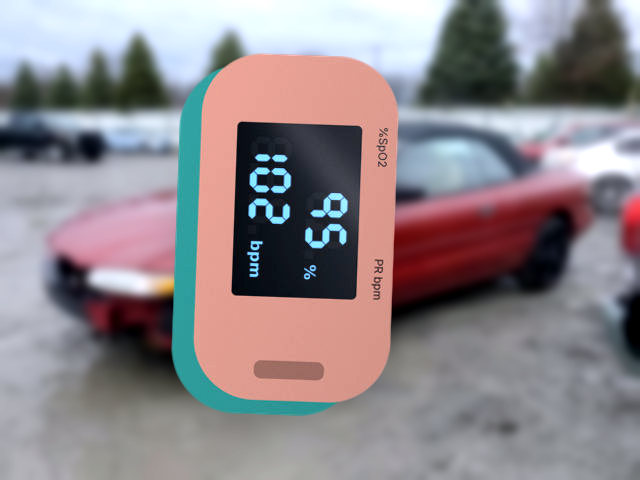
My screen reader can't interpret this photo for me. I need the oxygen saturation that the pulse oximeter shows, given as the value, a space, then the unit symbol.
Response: 95 %
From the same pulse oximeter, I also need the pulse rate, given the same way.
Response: 102 bpm
